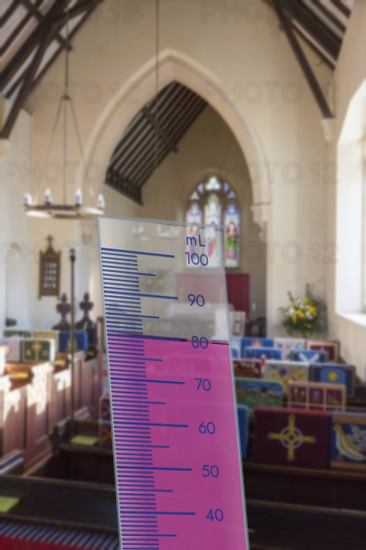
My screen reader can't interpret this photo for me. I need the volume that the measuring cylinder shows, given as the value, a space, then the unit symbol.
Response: 80 mL
